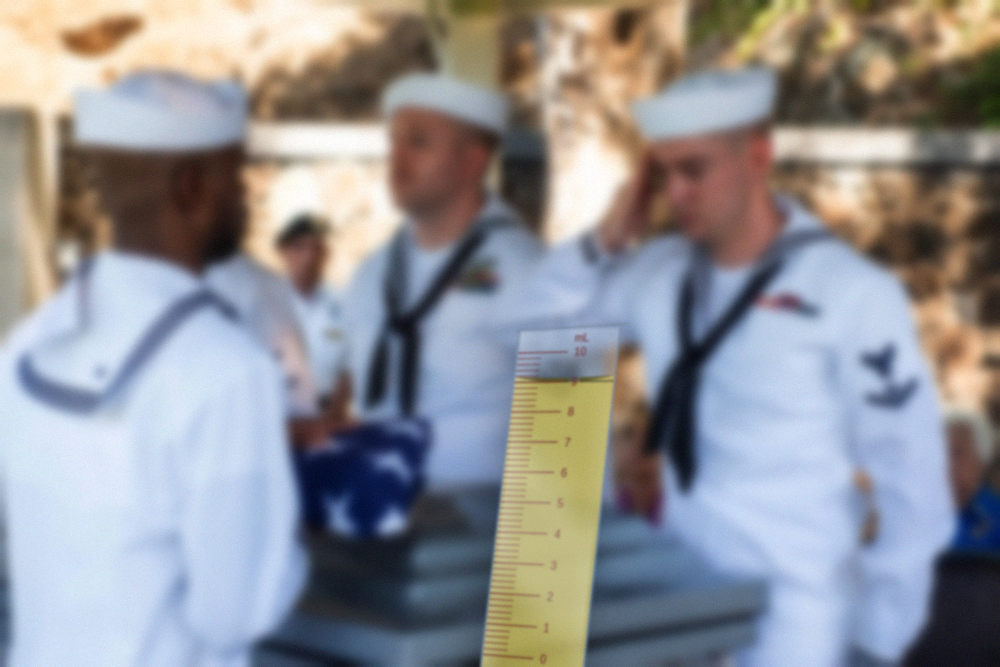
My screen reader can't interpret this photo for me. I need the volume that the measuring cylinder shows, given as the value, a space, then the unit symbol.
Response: 9 mL
